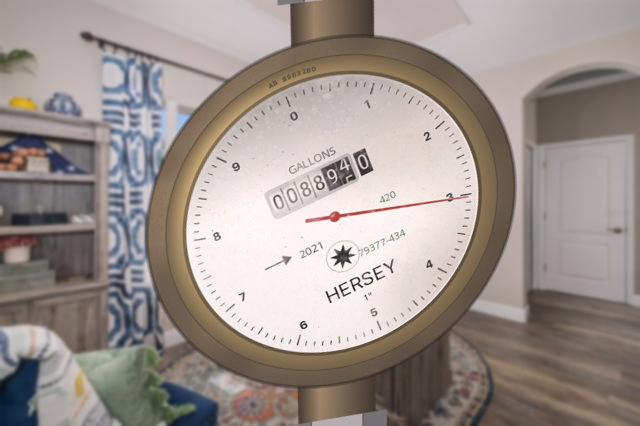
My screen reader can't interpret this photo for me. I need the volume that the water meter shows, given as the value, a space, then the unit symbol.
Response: 88943.0 gal
